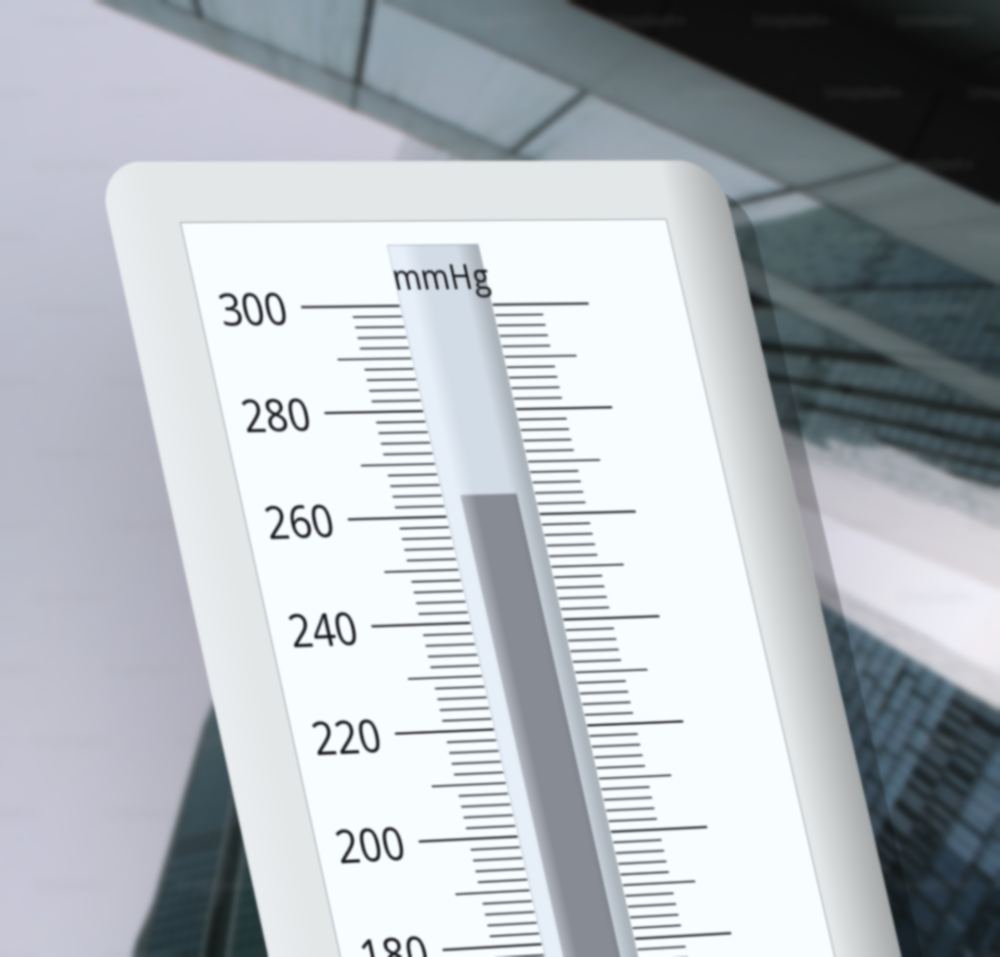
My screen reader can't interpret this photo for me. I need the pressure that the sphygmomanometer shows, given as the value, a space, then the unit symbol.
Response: 264 mmHg
